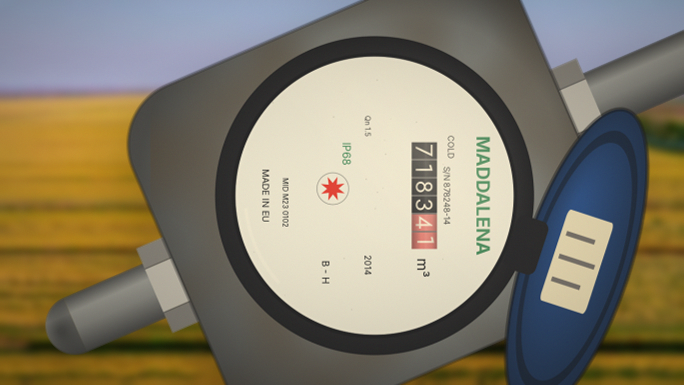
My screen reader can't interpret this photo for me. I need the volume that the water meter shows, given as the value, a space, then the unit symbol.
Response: 7183.41 m³
